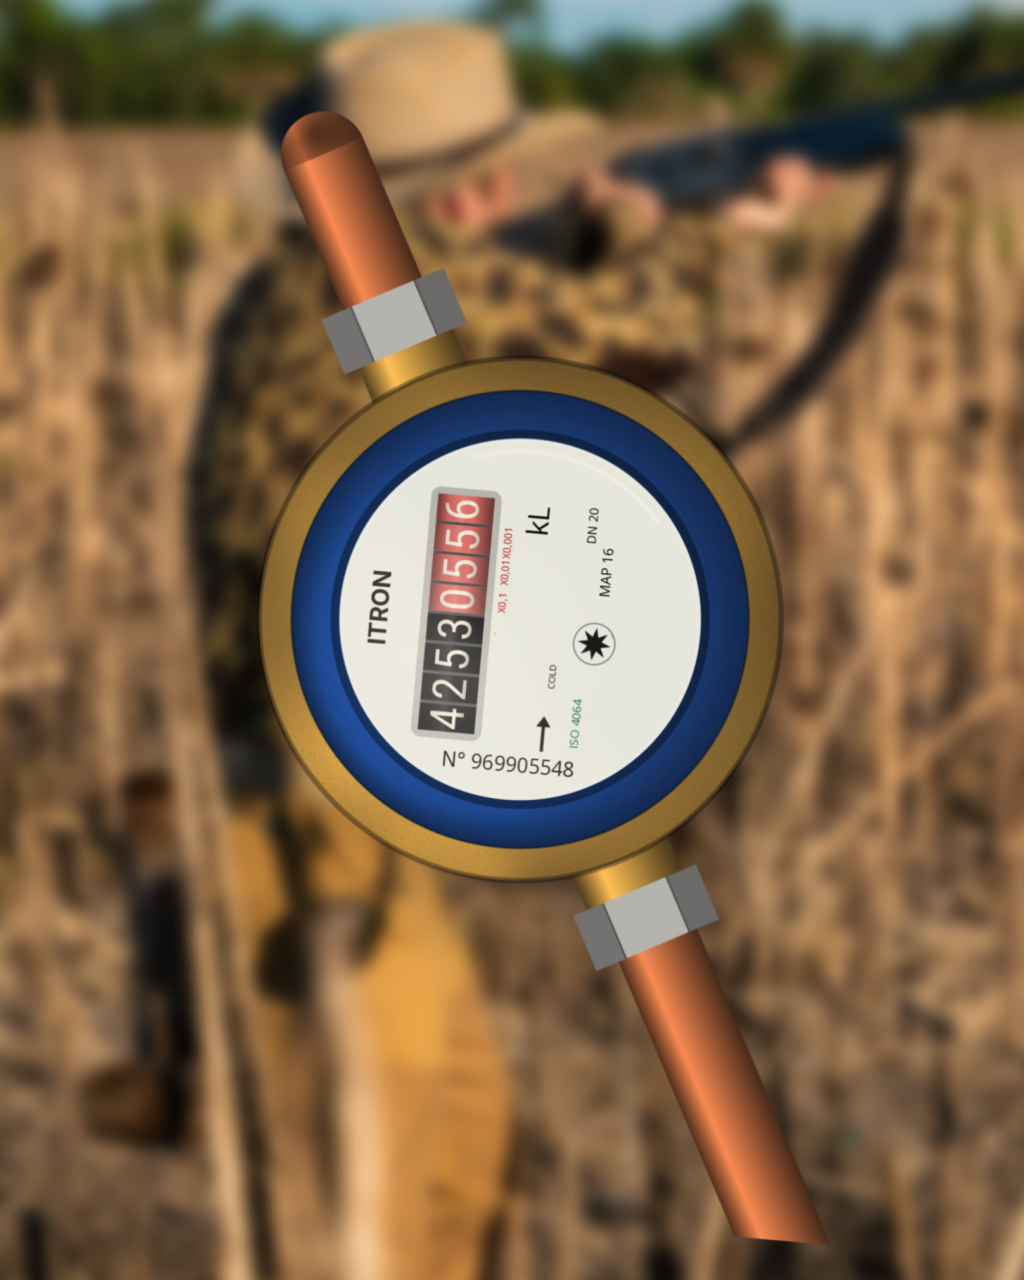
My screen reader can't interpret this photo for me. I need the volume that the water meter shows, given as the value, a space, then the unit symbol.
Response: 4253.0556 kL
